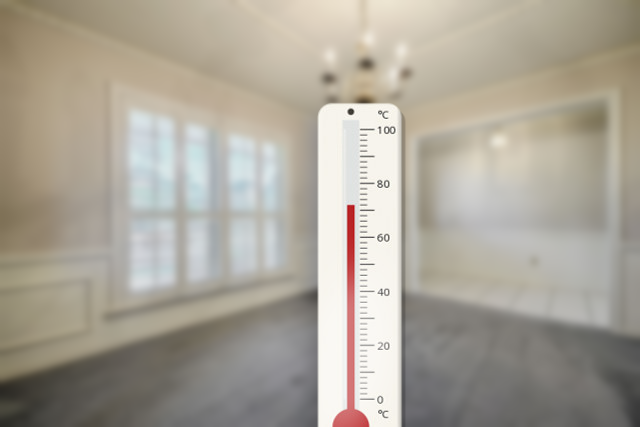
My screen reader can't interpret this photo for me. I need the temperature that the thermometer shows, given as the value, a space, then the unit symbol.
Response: 72 °C
